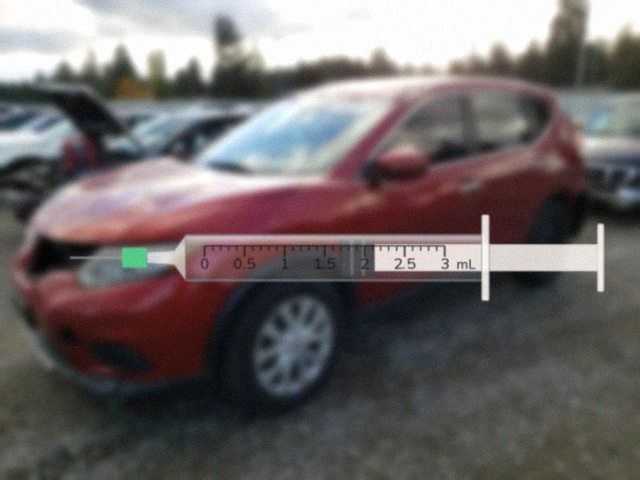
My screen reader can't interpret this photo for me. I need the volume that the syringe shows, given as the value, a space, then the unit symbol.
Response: 1.7 mL
